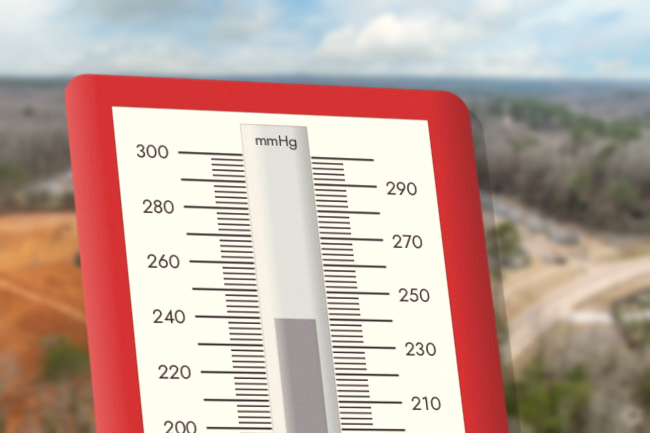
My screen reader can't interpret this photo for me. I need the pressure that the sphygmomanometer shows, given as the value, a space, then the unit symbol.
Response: 240 mmHg
